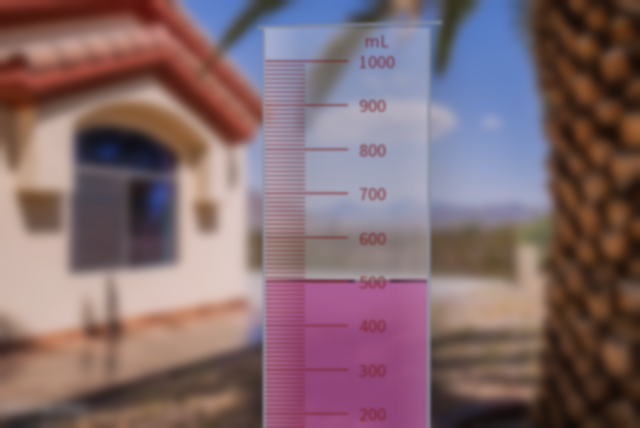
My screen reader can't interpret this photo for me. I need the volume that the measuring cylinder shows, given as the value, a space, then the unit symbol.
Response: 500 mL
